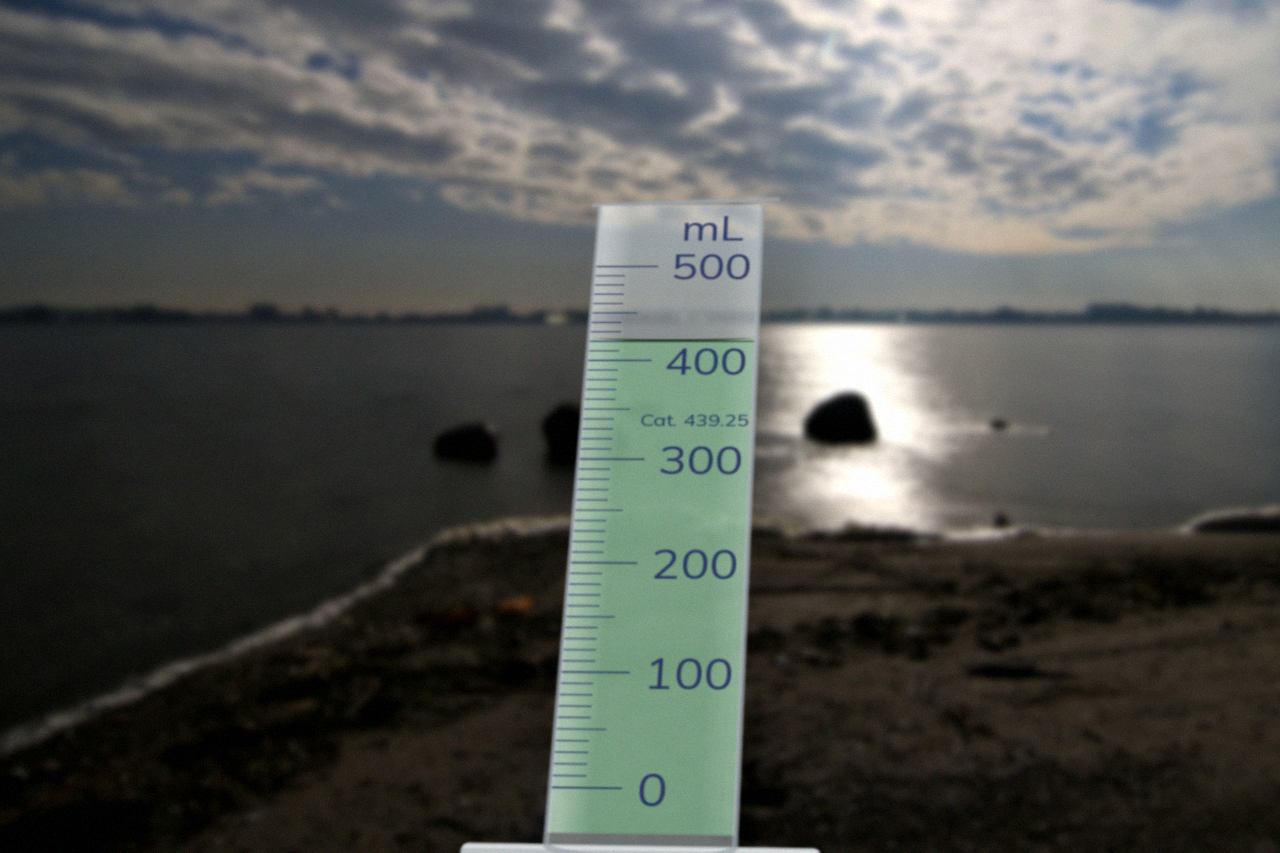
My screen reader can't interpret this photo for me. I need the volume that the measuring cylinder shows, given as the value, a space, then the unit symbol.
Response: 420 mL
